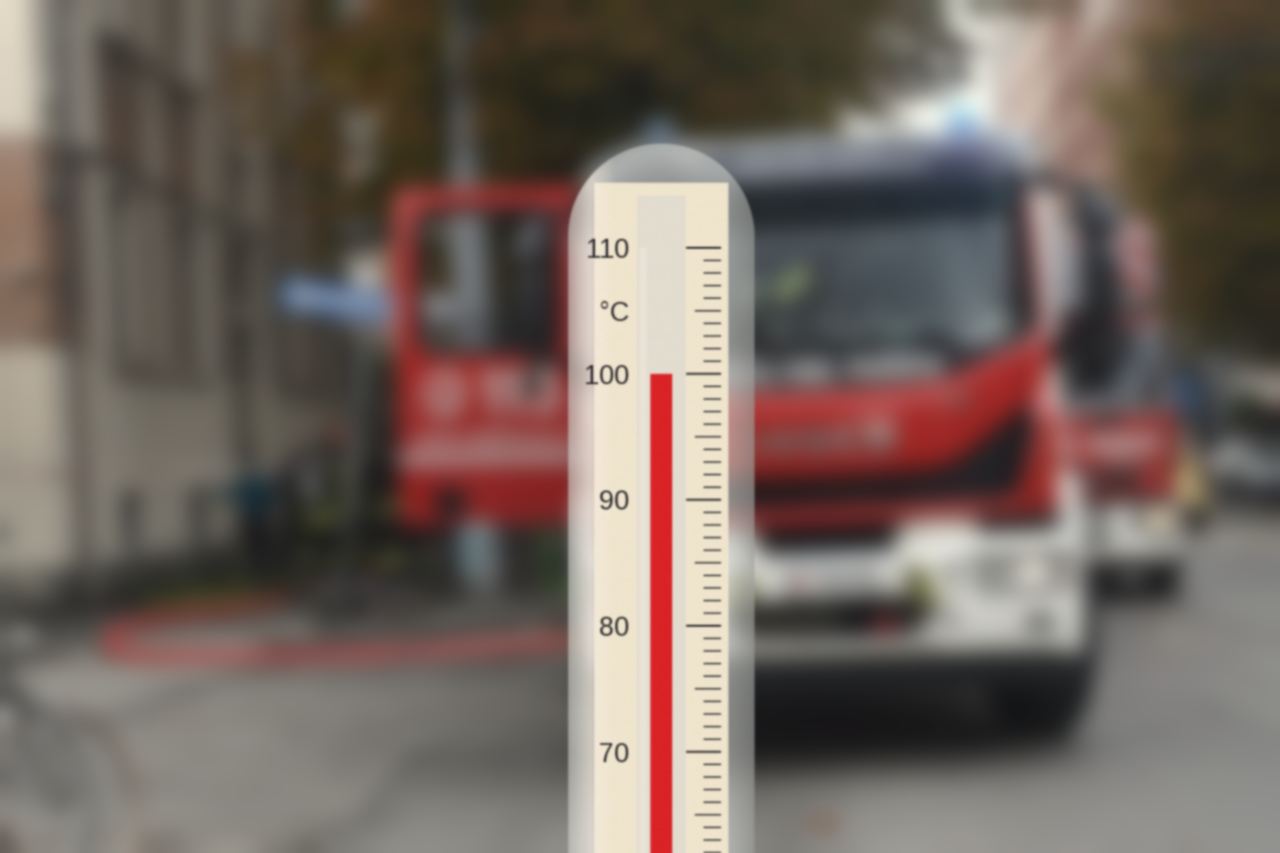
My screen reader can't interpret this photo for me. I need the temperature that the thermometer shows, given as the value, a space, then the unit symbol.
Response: 100 °C
